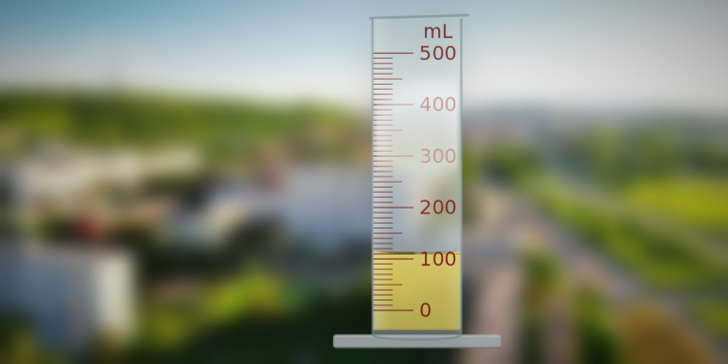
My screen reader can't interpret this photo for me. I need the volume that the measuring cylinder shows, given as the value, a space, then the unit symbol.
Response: 110 mL
